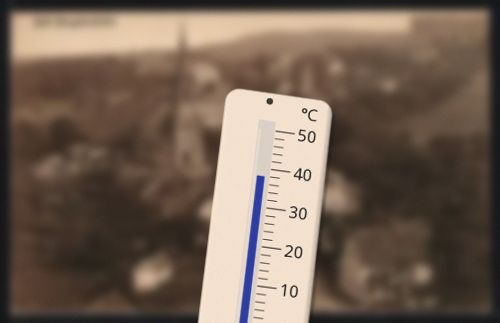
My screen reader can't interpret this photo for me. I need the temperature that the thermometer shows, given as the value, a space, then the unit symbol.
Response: 38 °C
